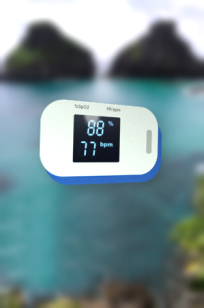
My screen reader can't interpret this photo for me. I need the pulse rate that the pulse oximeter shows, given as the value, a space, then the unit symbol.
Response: 77 bpm
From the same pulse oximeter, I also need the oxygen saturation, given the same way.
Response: 88 %
